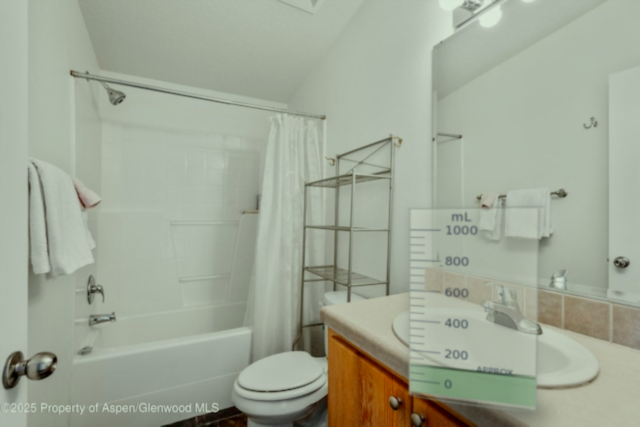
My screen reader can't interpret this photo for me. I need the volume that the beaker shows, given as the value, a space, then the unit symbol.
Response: 100 mL
